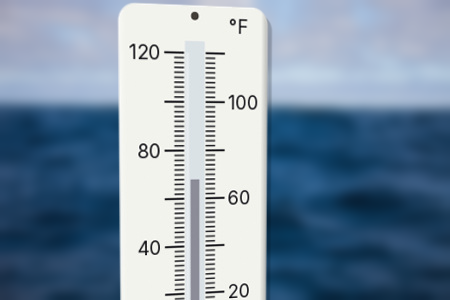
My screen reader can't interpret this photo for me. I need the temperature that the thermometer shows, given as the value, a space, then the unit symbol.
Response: 68 °F
